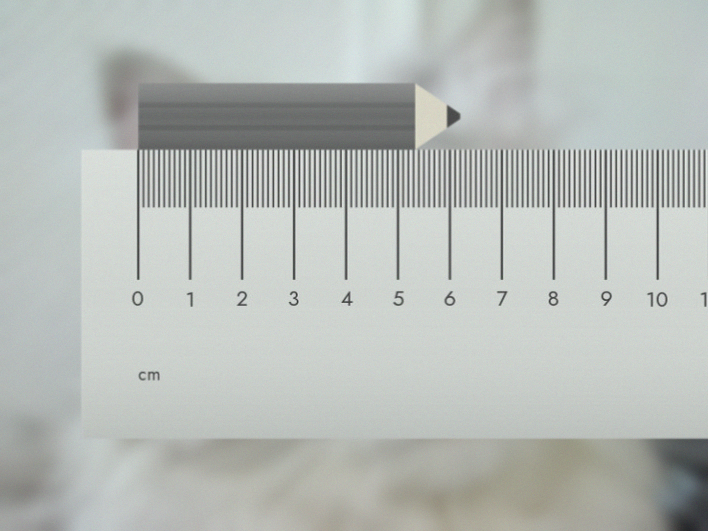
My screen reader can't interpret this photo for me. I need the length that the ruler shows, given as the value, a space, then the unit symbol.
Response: 6.2 cm
